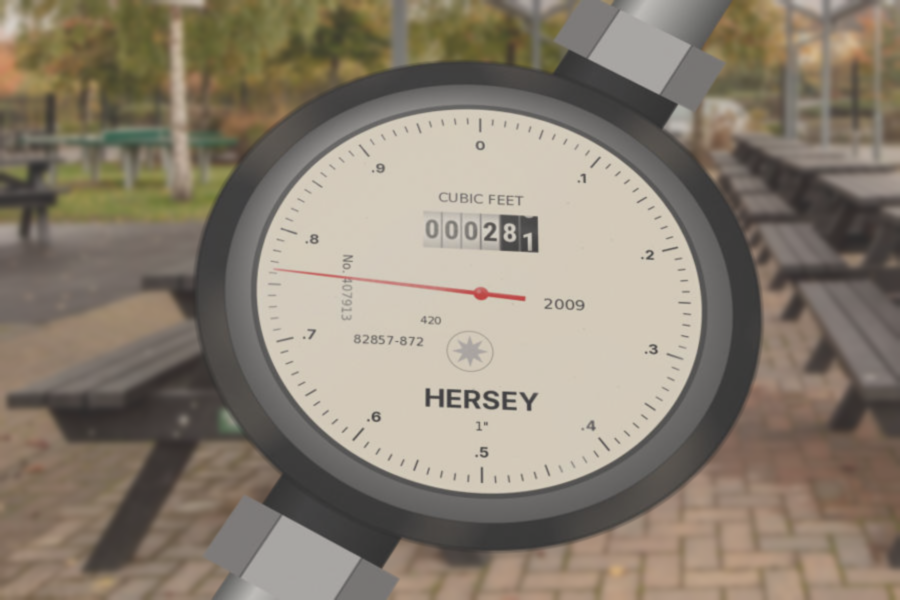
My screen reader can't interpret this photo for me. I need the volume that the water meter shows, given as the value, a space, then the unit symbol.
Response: 280.76 ft³
